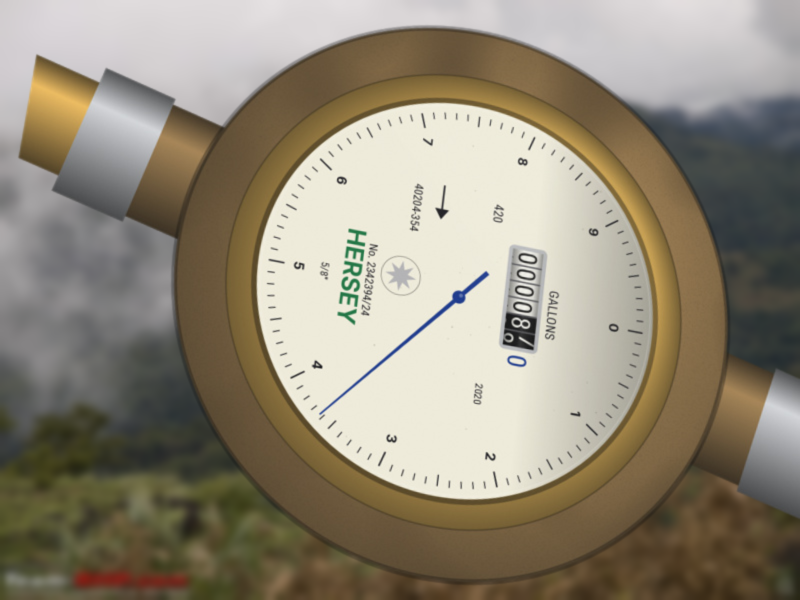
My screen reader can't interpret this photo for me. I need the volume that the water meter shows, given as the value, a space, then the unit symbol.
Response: 873.6 gal
